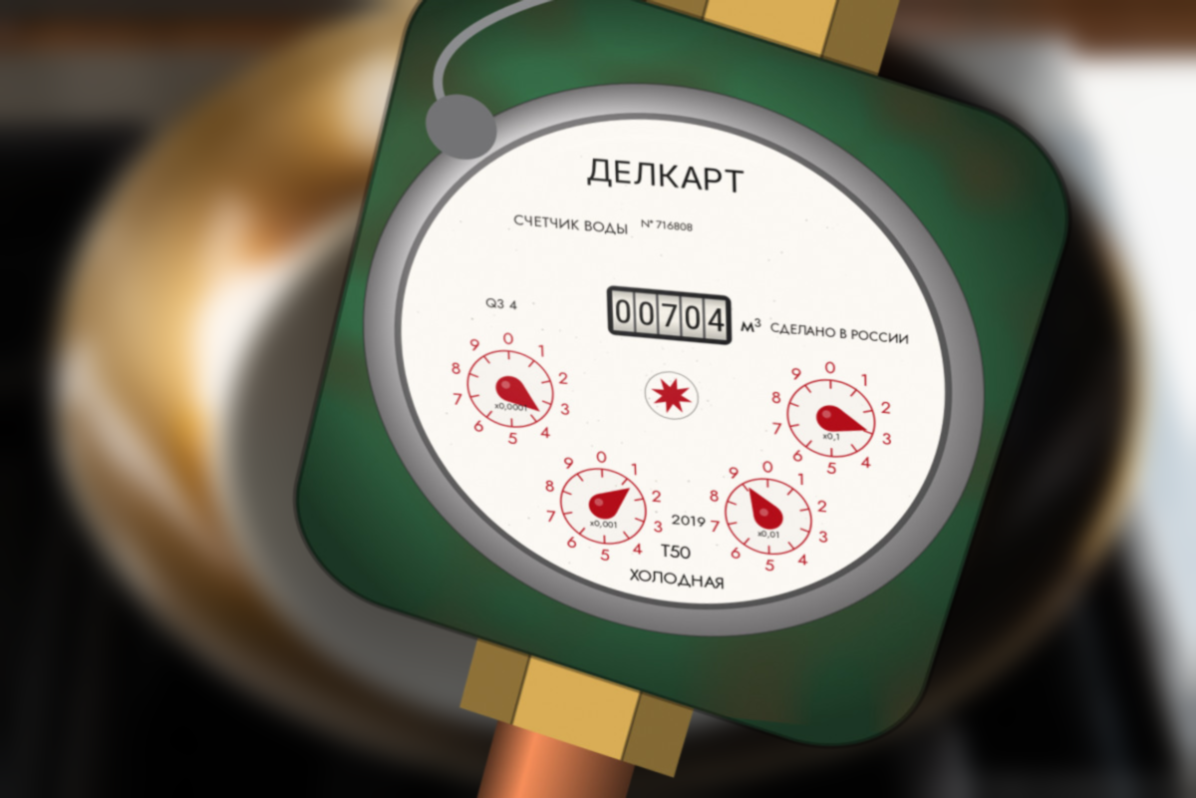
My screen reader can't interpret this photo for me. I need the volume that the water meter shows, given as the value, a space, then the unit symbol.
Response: 704.2913 m³
